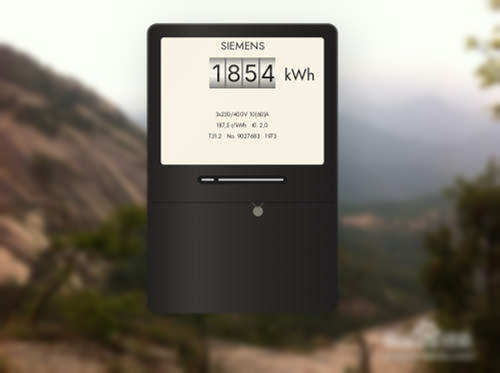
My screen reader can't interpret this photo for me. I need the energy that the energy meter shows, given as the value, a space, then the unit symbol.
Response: 1854 kWh
